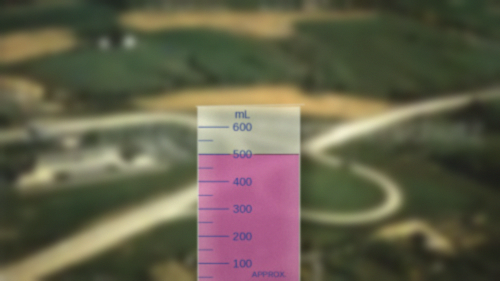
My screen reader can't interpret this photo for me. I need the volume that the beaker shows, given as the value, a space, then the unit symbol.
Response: 500 mL
